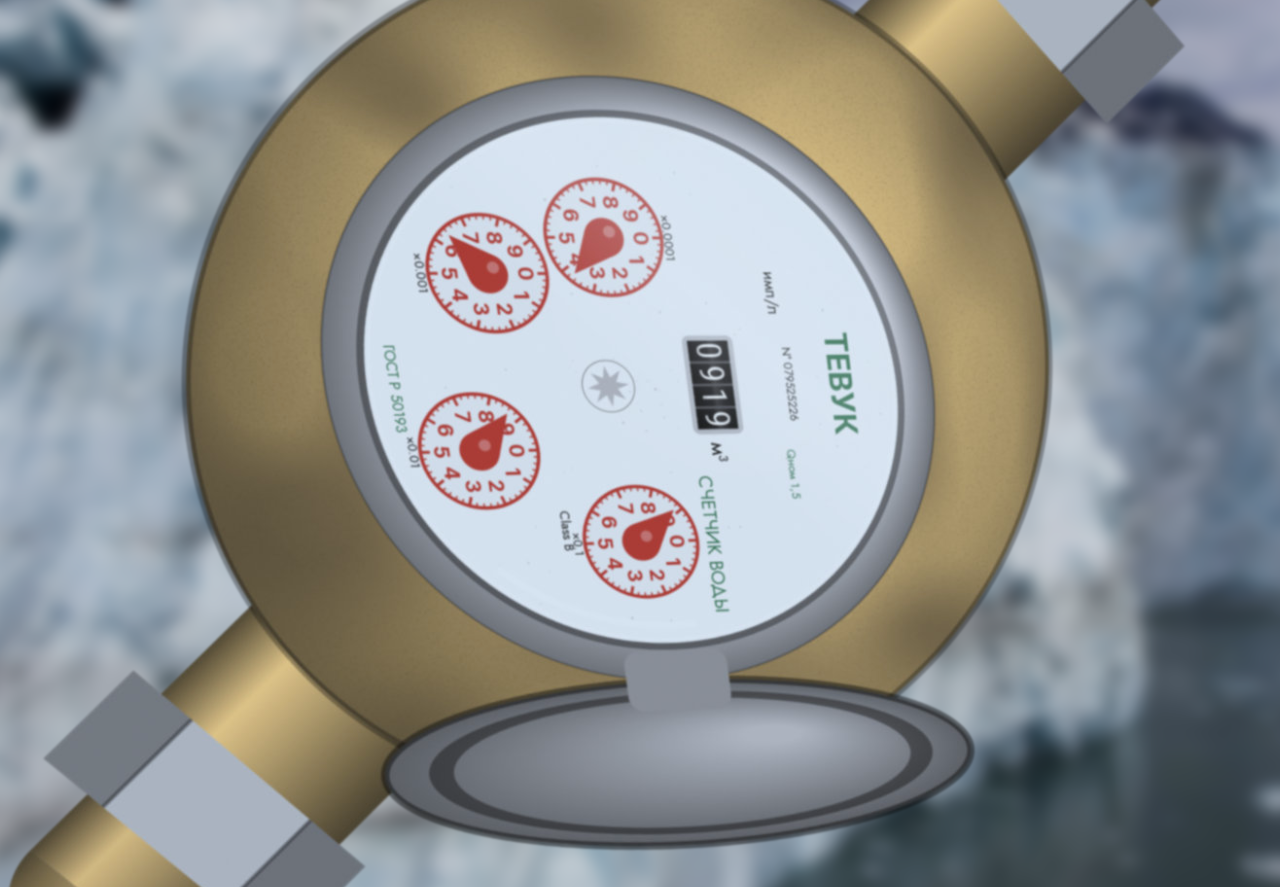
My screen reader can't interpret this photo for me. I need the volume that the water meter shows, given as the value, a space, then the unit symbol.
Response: 919.8863 m³
